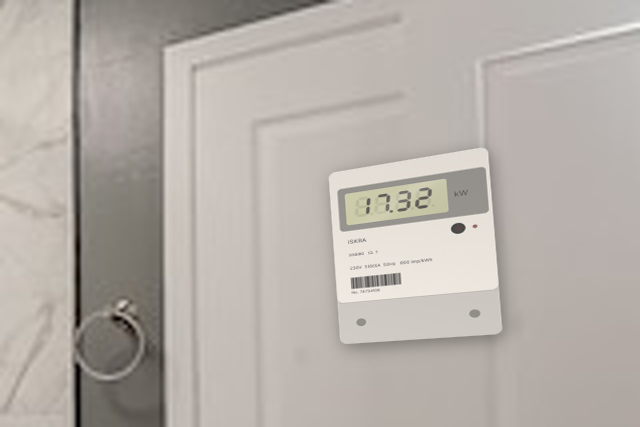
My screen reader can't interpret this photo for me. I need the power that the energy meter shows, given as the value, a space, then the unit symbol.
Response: 17.32 kW
